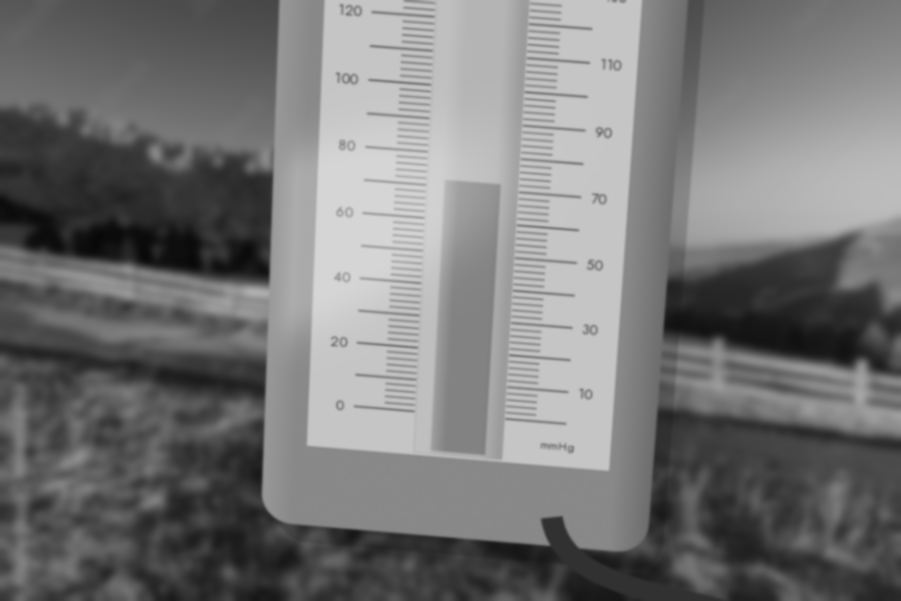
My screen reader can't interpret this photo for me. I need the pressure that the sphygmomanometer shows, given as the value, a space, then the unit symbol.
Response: 72 mmHg
